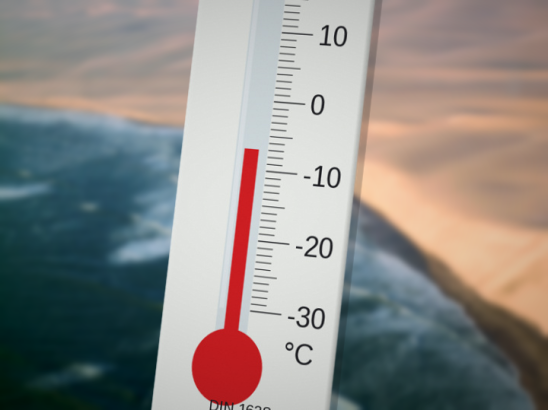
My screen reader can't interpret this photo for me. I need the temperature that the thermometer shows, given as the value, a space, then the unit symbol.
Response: -7 °C
